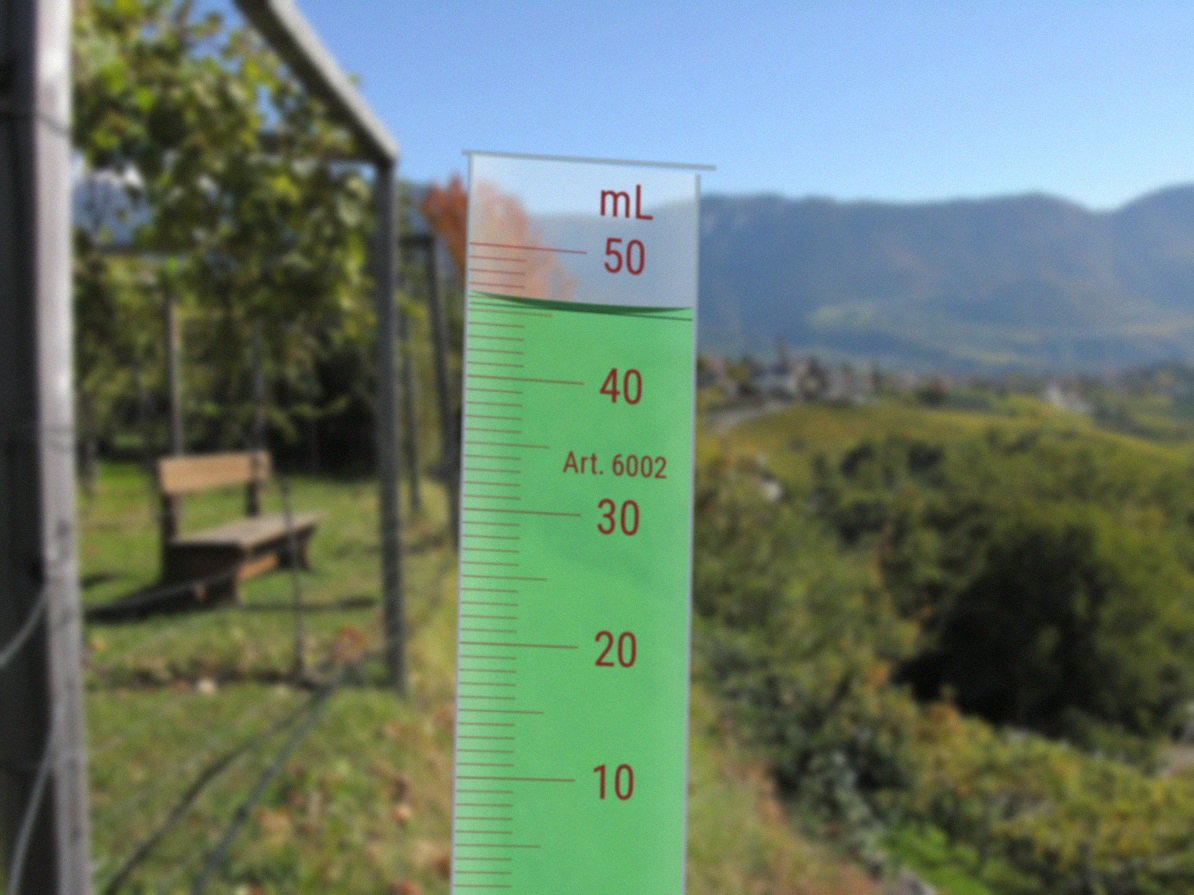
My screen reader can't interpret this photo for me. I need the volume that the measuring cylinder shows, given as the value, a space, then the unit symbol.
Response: 45.5 mL
